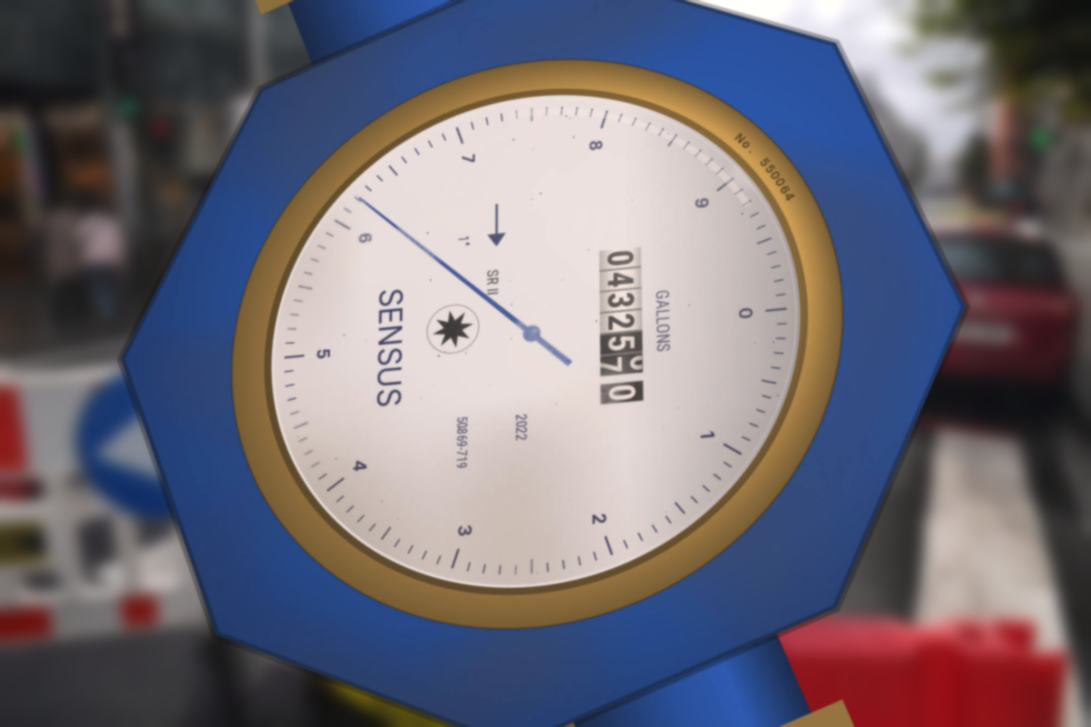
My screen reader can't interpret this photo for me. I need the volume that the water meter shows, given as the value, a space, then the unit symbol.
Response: 432566.2 gal
